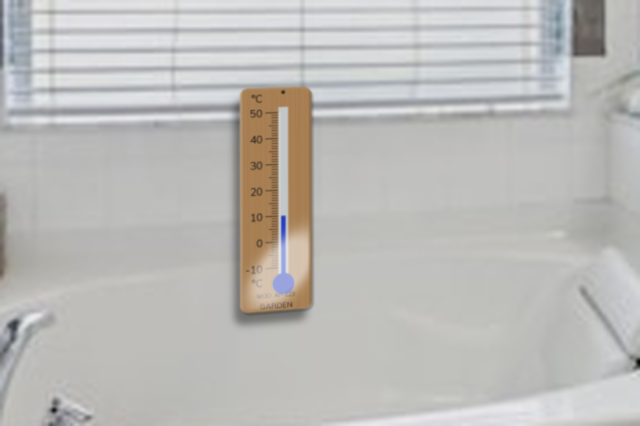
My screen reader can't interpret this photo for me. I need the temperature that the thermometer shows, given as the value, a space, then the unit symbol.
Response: 10 °C
